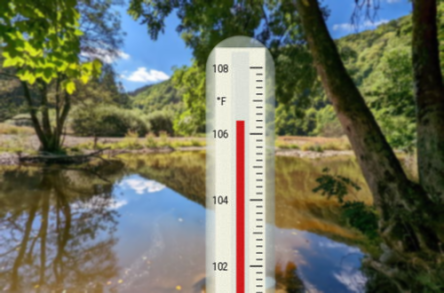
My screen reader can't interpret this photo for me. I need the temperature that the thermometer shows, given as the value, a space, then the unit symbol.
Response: 106.4 °F
